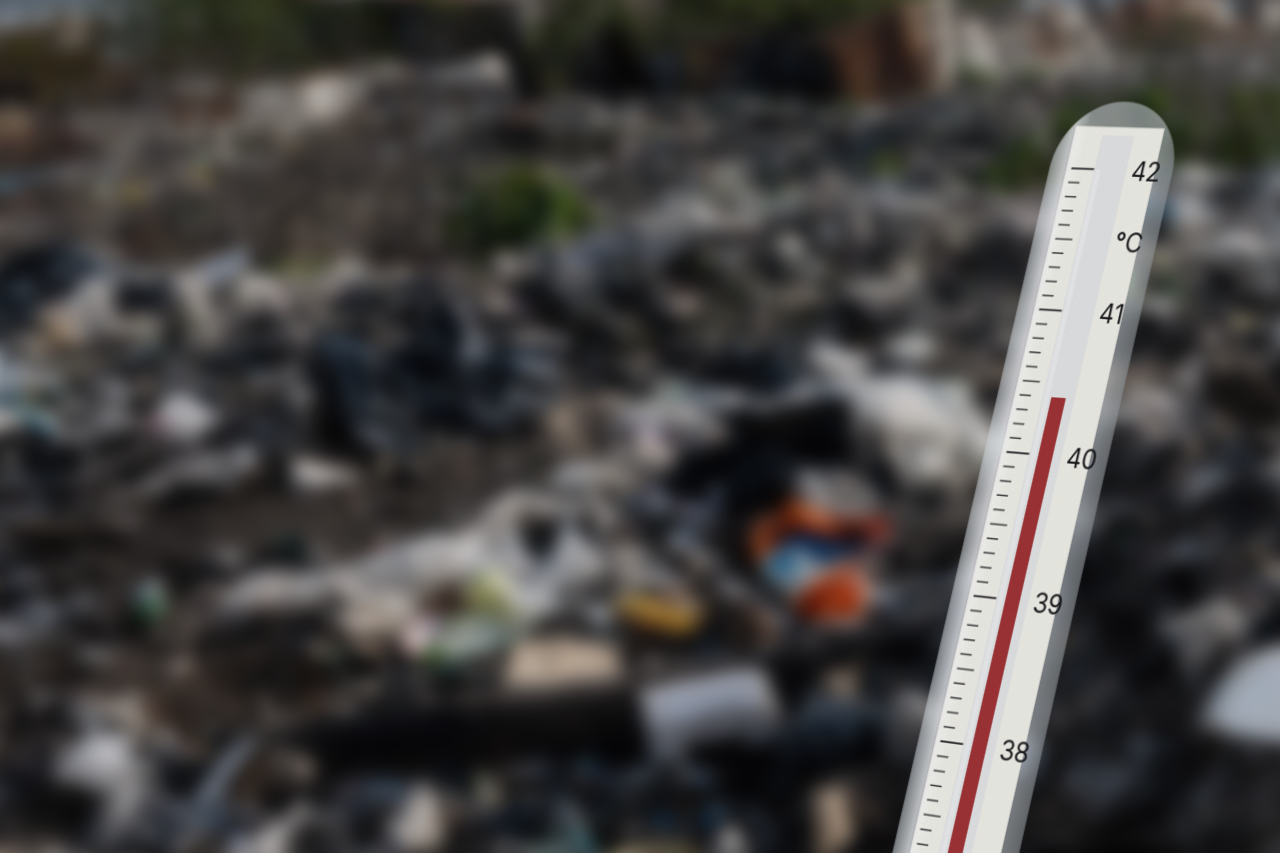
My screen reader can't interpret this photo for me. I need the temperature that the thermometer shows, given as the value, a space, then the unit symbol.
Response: 40.4 °C
